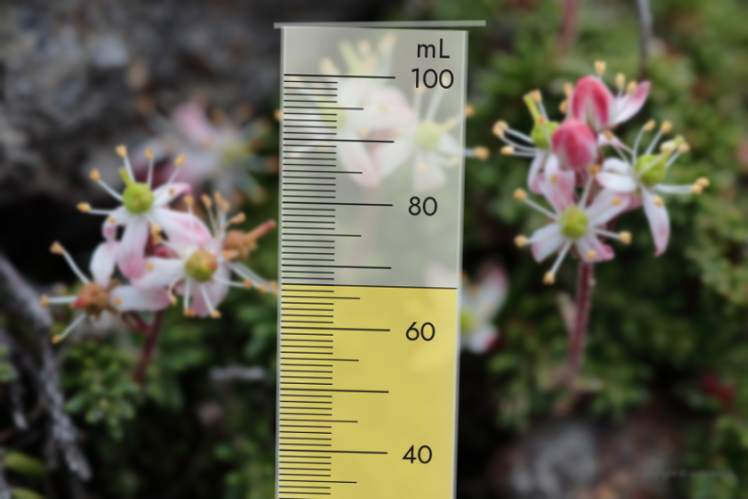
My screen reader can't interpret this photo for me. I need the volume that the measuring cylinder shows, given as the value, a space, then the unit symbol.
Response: 67 mL
